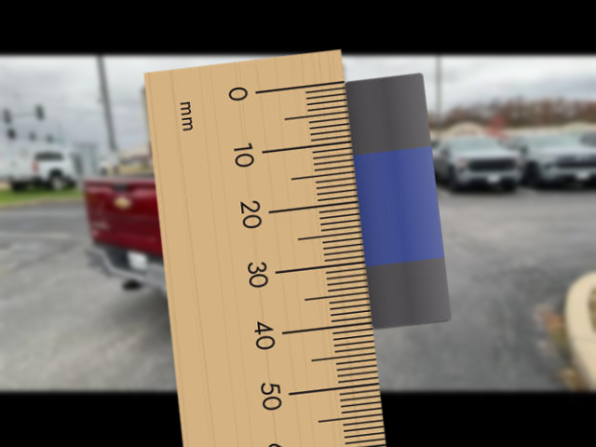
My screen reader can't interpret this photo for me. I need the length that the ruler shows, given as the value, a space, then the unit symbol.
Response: 41 mm
